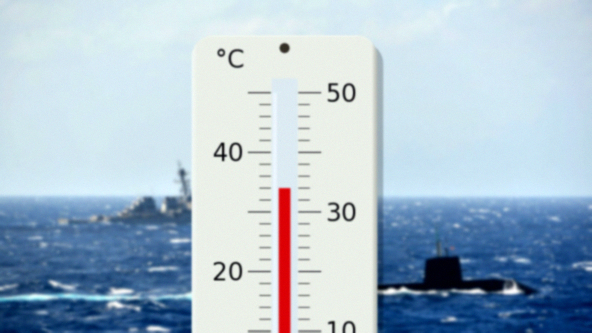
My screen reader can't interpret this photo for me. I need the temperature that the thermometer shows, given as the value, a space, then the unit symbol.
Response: 34 °C
